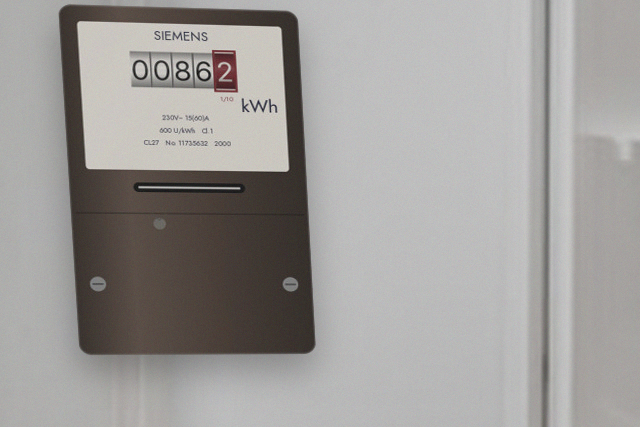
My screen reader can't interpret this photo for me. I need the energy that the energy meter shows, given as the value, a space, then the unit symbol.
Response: 86.2 kWh
